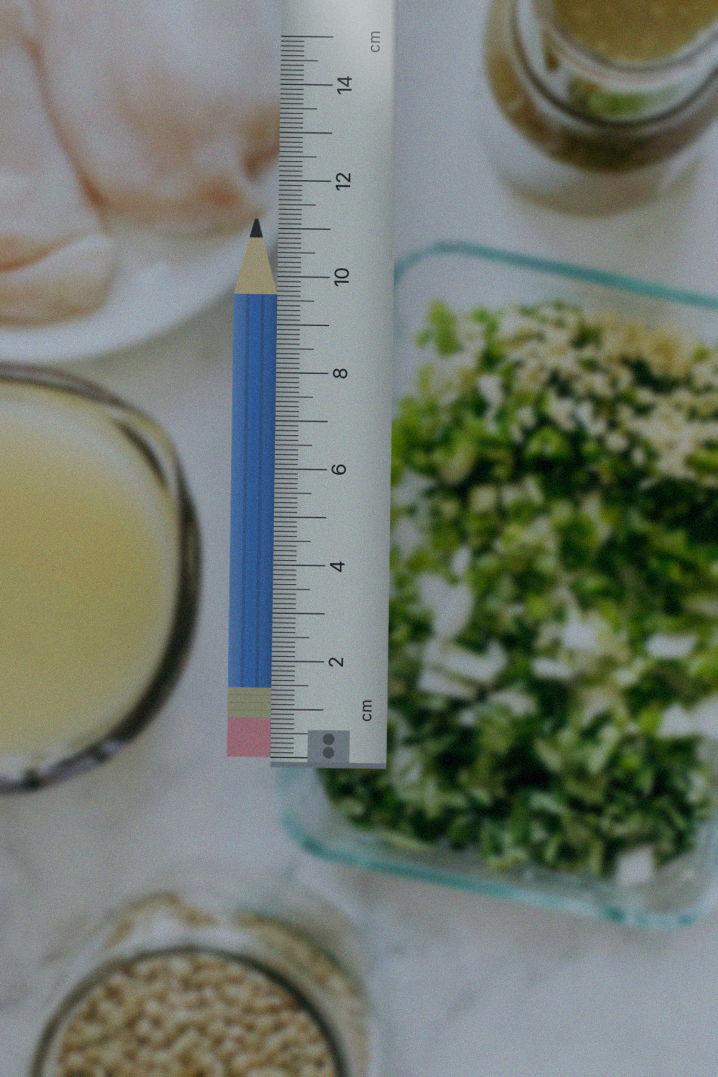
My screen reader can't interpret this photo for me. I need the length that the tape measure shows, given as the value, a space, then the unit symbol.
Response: 11.2 cm
